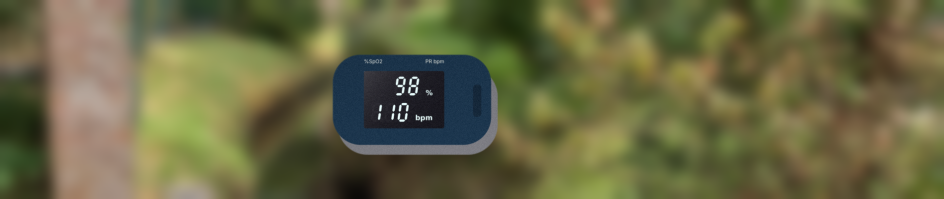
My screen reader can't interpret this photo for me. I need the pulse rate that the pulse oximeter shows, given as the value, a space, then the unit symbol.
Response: 110 bpm
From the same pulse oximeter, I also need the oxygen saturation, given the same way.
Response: 98 %
